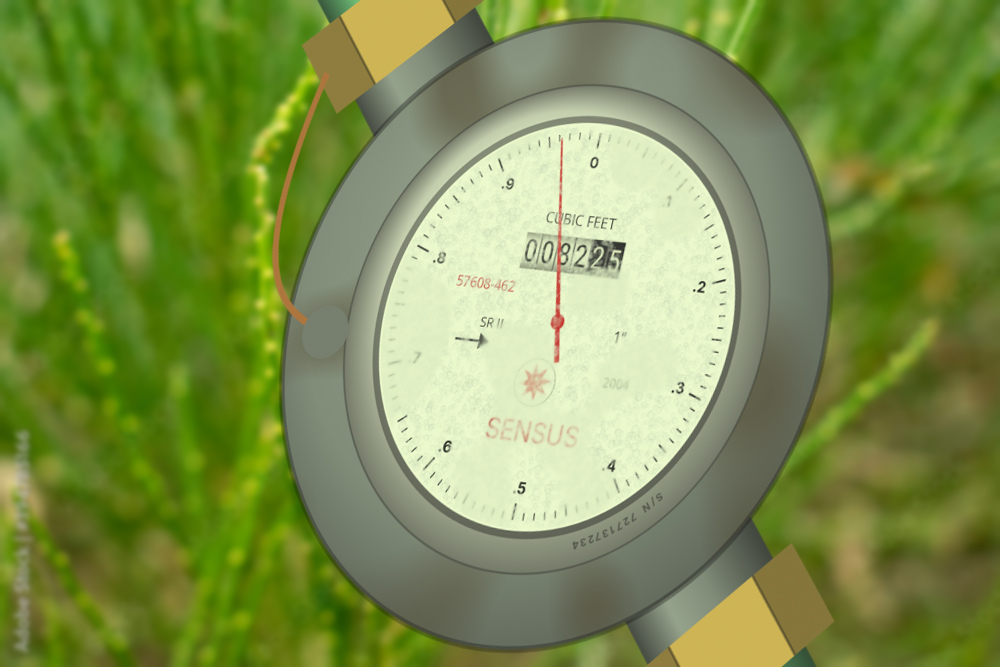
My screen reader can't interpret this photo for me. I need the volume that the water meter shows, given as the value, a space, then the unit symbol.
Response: 8224.96 ft³
